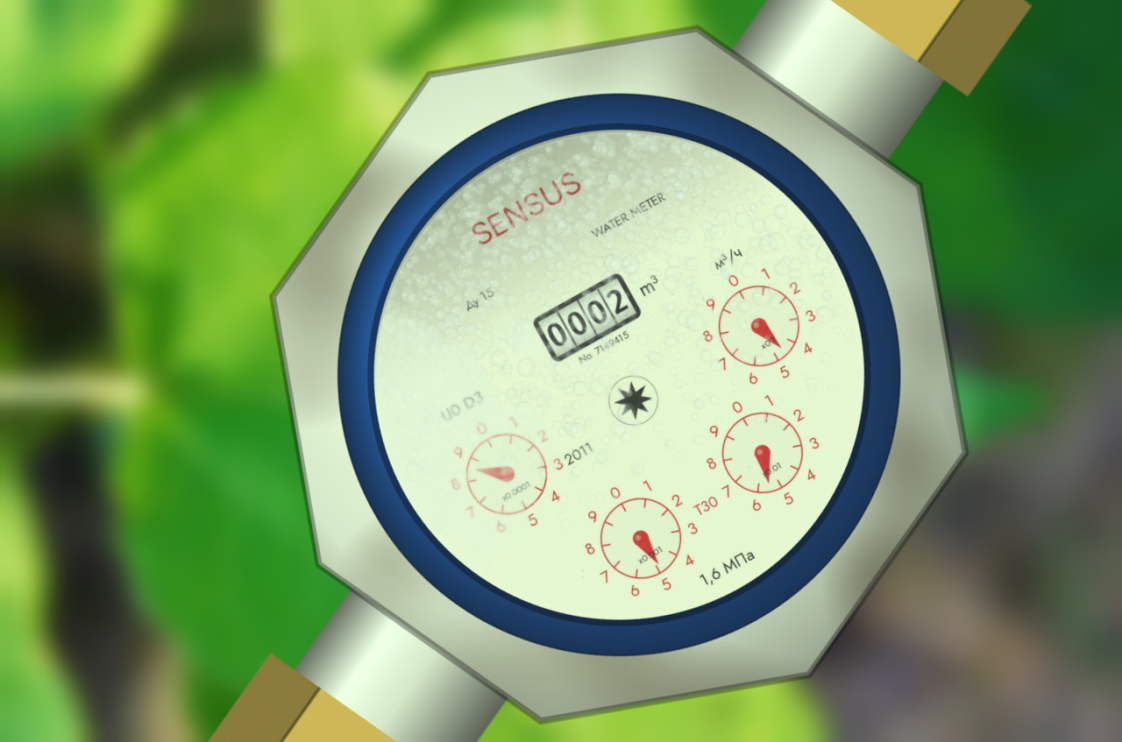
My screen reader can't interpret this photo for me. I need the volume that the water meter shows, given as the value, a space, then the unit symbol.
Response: 2.4548 m³
